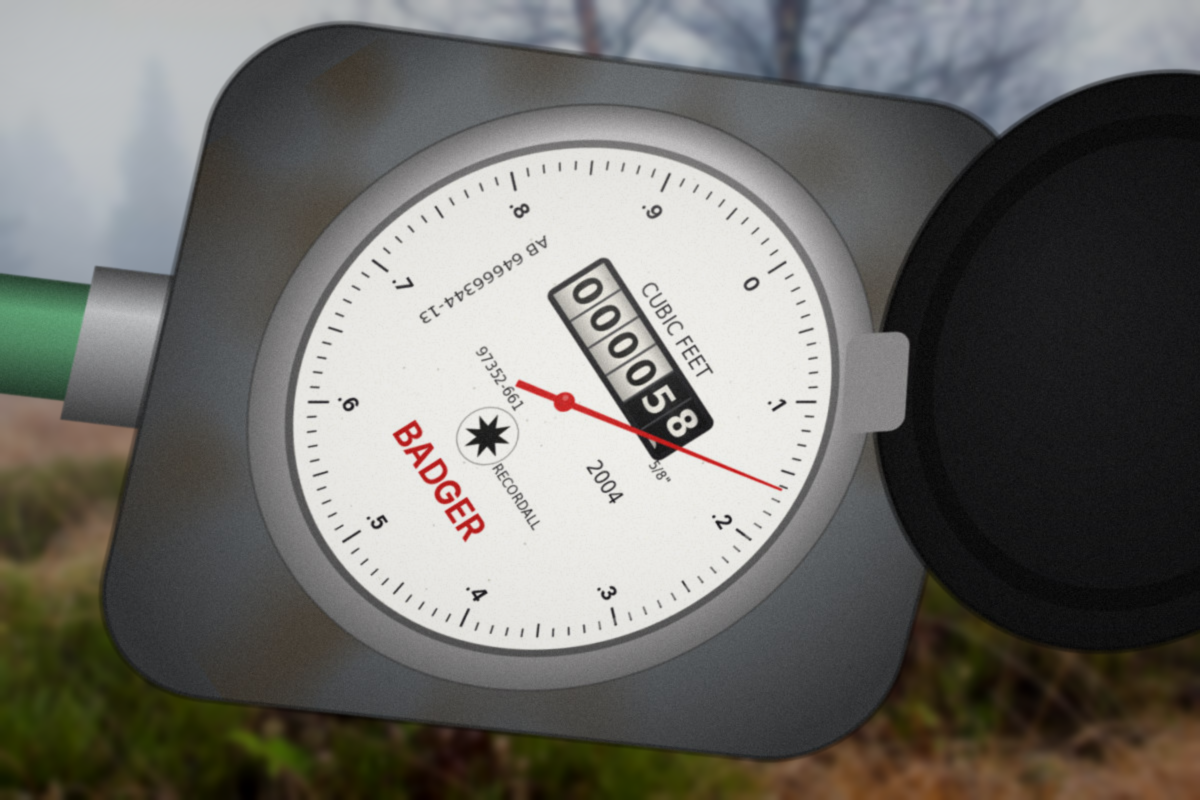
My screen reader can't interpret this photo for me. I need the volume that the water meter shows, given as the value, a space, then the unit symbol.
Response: 58.16 ft³
